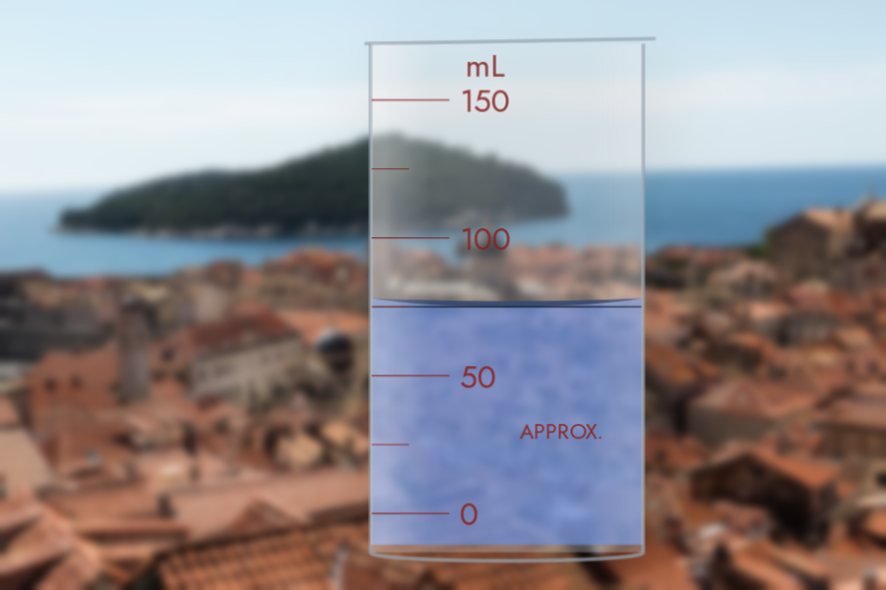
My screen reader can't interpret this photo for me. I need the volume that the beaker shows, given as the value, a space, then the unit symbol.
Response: 75 mL
